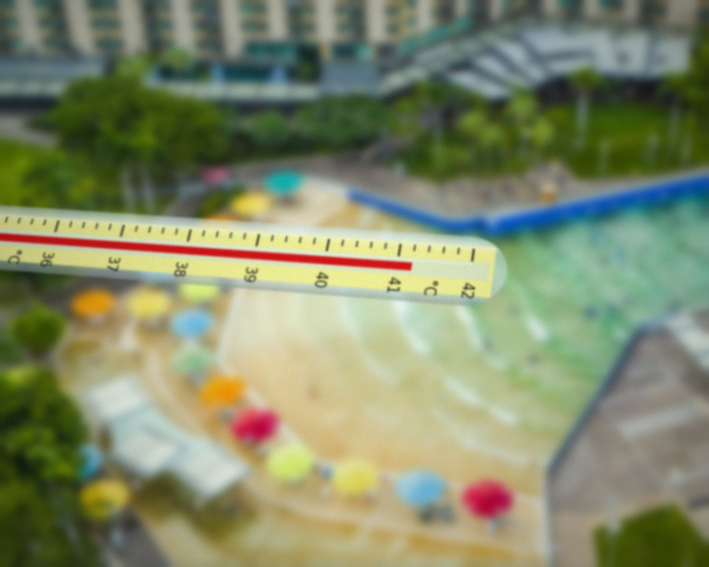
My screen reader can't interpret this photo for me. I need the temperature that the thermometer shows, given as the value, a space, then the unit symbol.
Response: 41.2 °C
